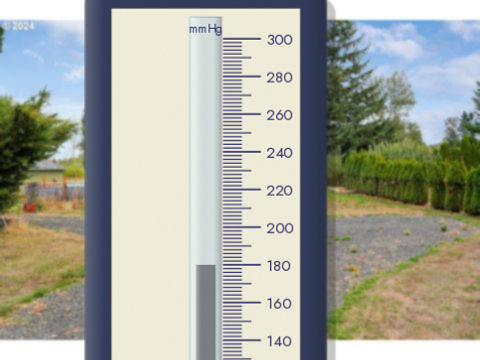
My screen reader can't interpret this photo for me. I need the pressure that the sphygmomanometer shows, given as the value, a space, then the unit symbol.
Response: 180 mmHg
